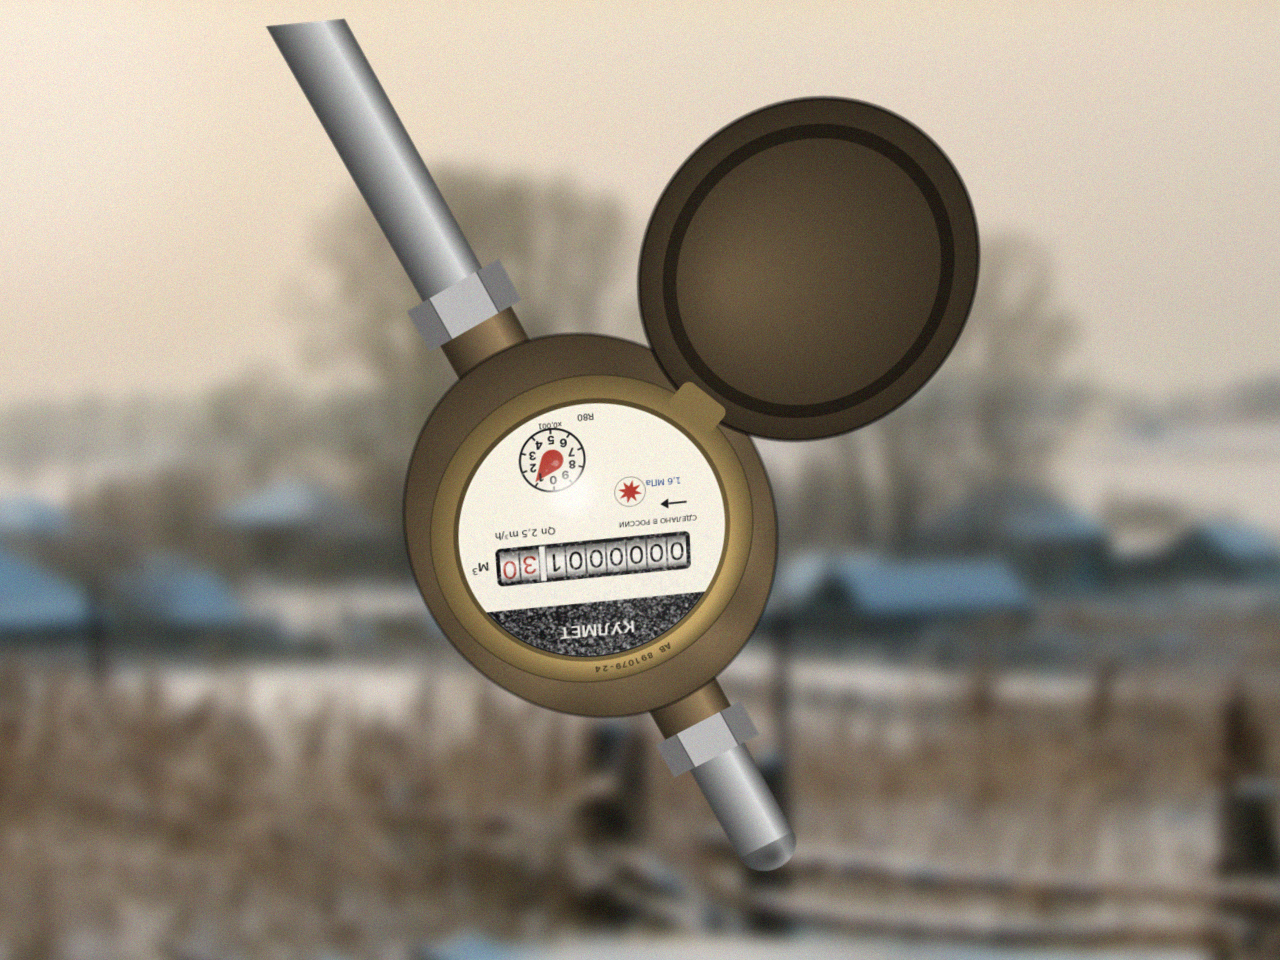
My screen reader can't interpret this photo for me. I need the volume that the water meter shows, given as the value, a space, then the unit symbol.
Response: 1.301 m³
